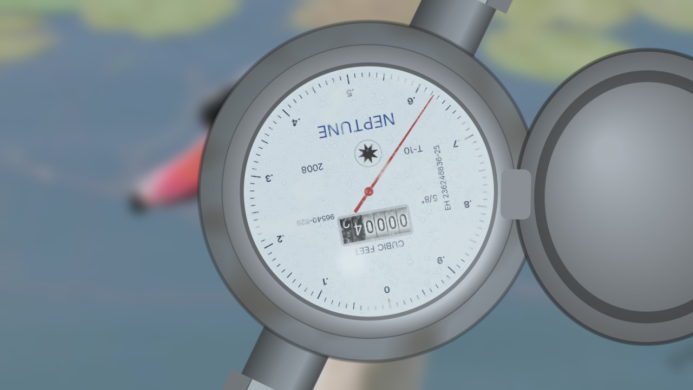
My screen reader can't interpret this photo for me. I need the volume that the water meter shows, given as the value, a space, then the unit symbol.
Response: 41.62 ft³
